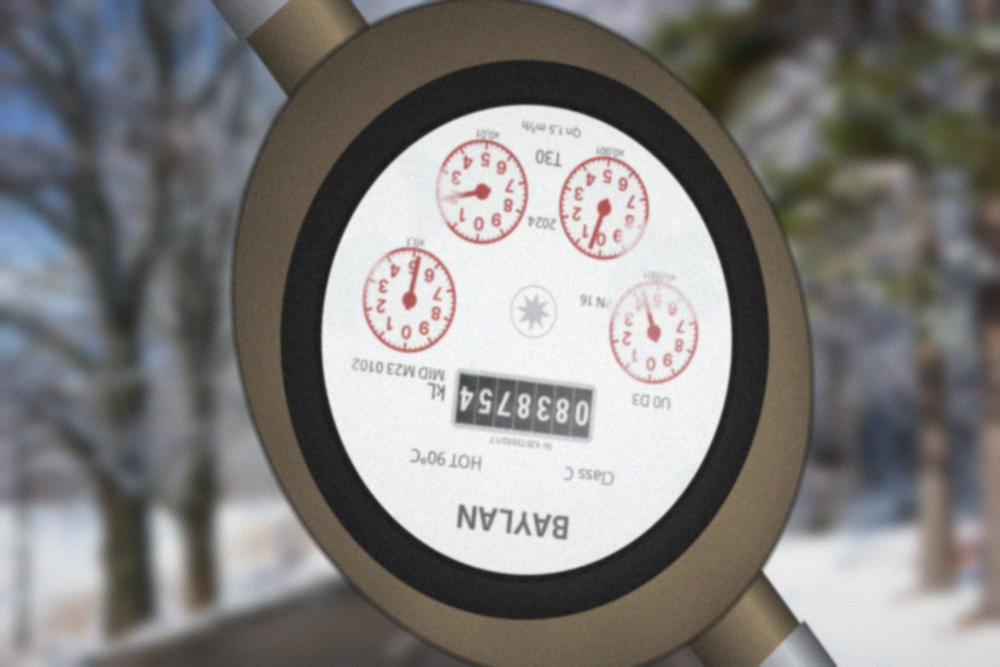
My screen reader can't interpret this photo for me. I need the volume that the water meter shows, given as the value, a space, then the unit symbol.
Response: 838754.5204 kL
